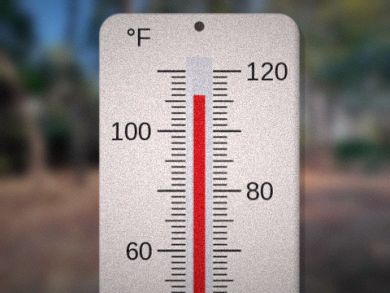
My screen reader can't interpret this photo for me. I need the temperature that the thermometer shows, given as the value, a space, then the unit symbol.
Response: 112 °F
